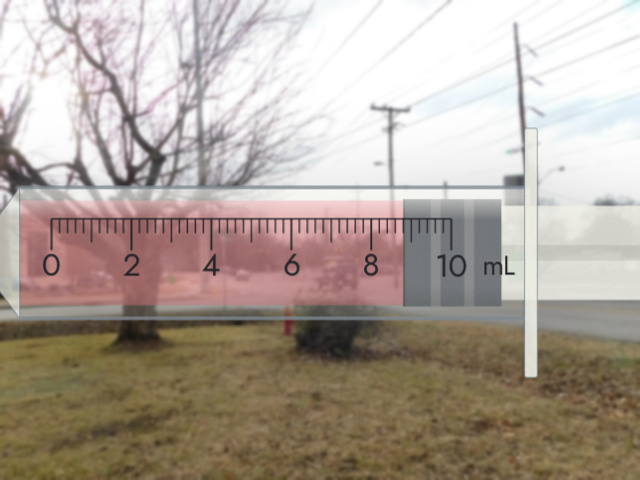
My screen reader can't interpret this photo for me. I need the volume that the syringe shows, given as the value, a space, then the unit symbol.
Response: 8.8 mL
